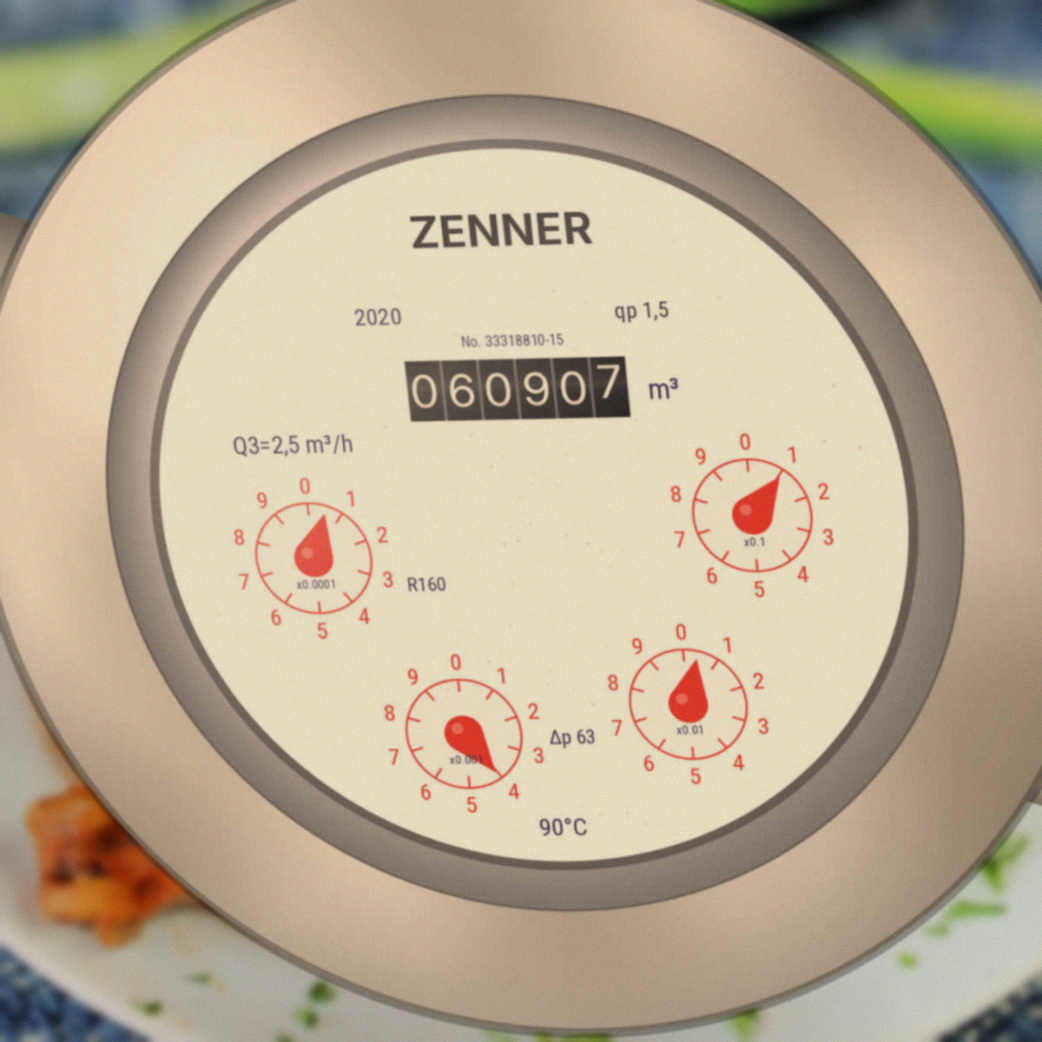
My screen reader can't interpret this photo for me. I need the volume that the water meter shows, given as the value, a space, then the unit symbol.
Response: 60907.1040 m³
